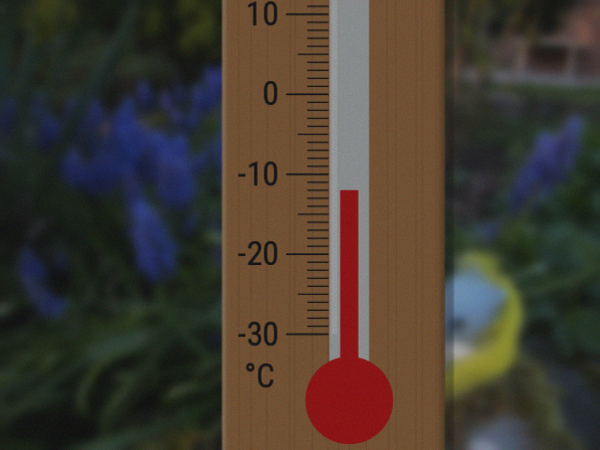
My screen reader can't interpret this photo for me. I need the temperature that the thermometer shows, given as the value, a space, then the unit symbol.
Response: -12 °C
